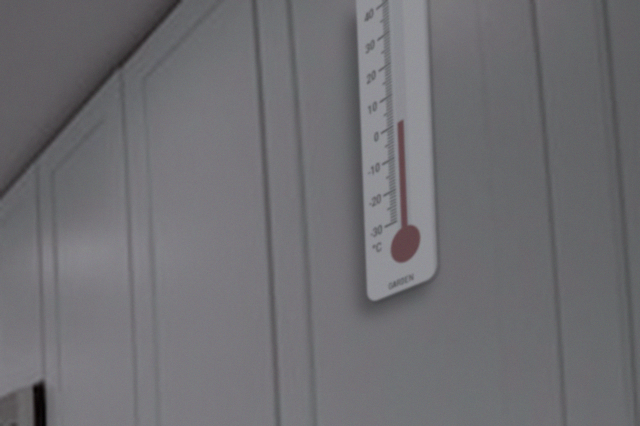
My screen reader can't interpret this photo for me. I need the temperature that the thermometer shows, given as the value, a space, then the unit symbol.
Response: 0 °C
